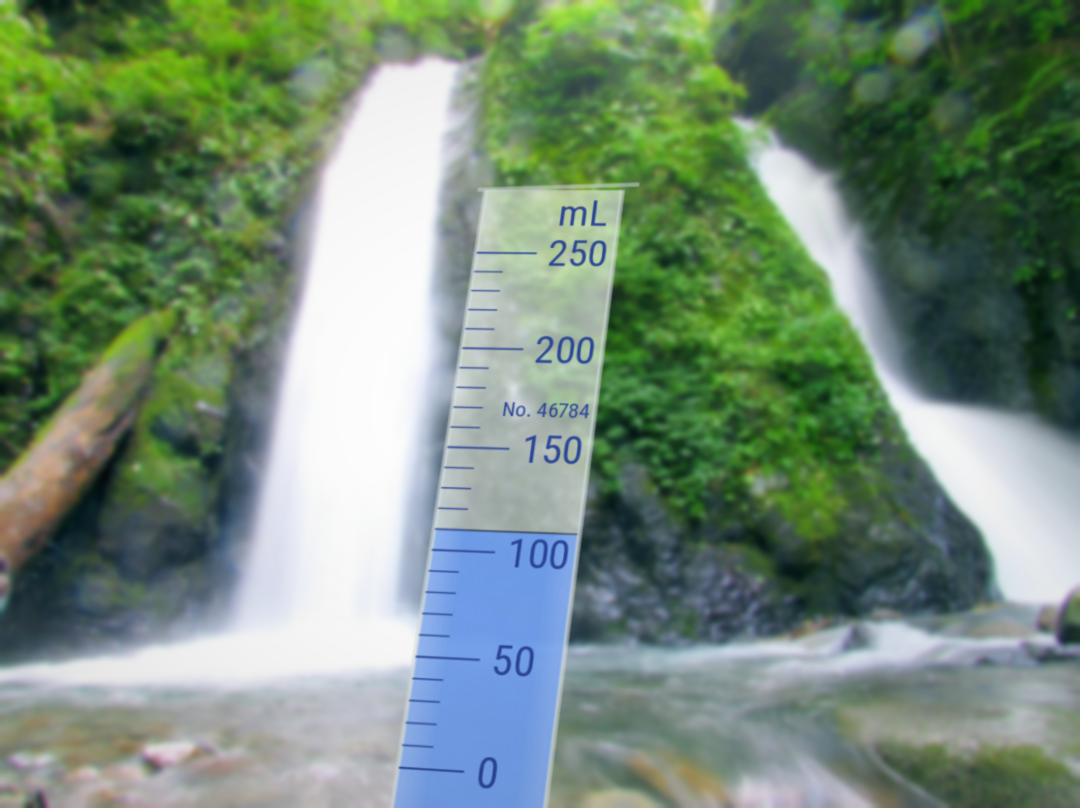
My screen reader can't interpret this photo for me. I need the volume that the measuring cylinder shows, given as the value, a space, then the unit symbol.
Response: 110 mL
